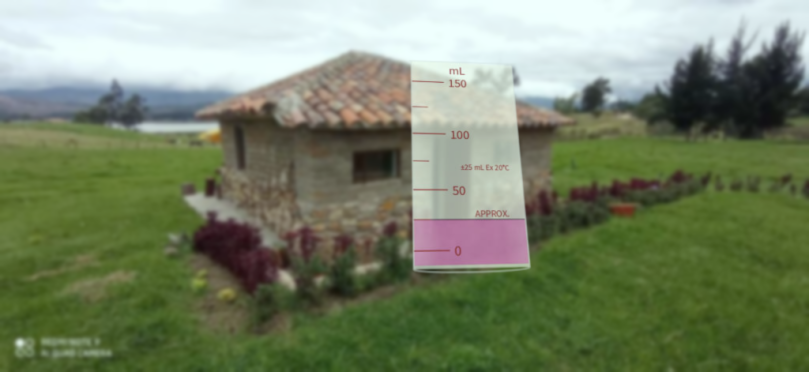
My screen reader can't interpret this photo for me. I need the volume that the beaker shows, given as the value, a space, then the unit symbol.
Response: 25 mL
